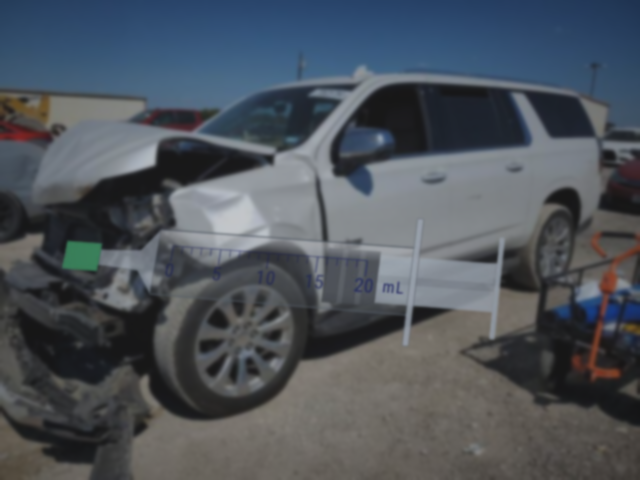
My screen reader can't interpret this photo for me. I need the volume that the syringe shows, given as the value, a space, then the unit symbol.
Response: 16 mL
